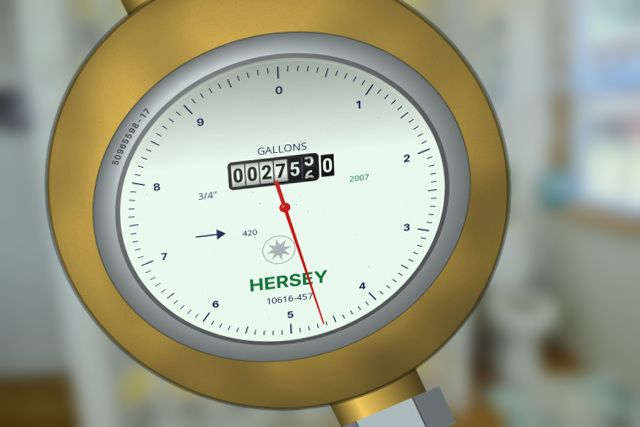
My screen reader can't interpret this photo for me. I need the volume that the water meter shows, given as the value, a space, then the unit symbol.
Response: 27554.6 gal
